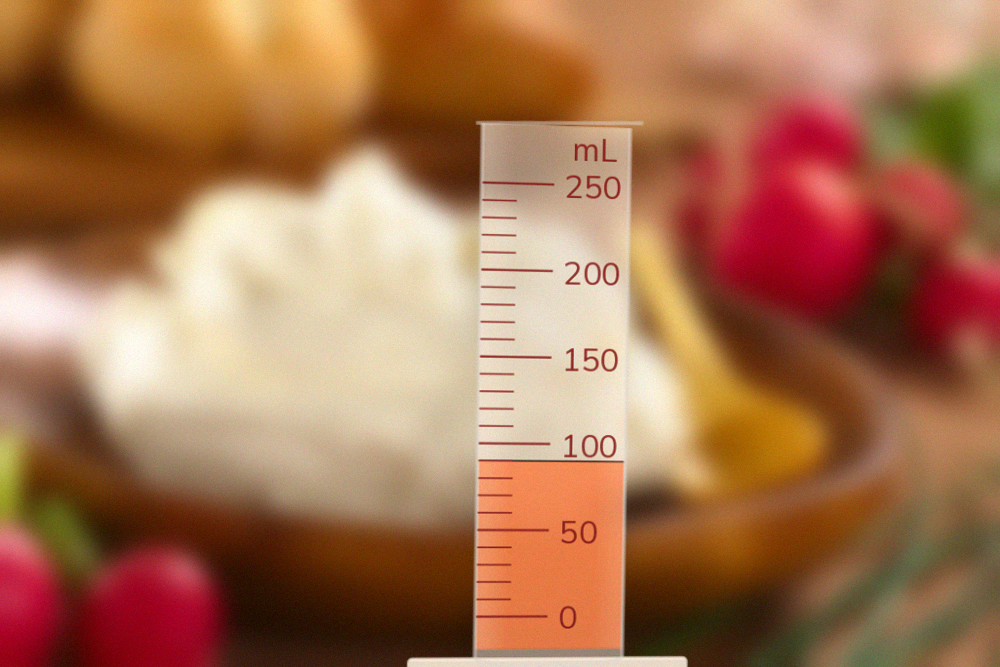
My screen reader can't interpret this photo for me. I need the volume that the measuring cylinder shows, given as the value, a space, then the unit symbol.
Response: 90 mL
